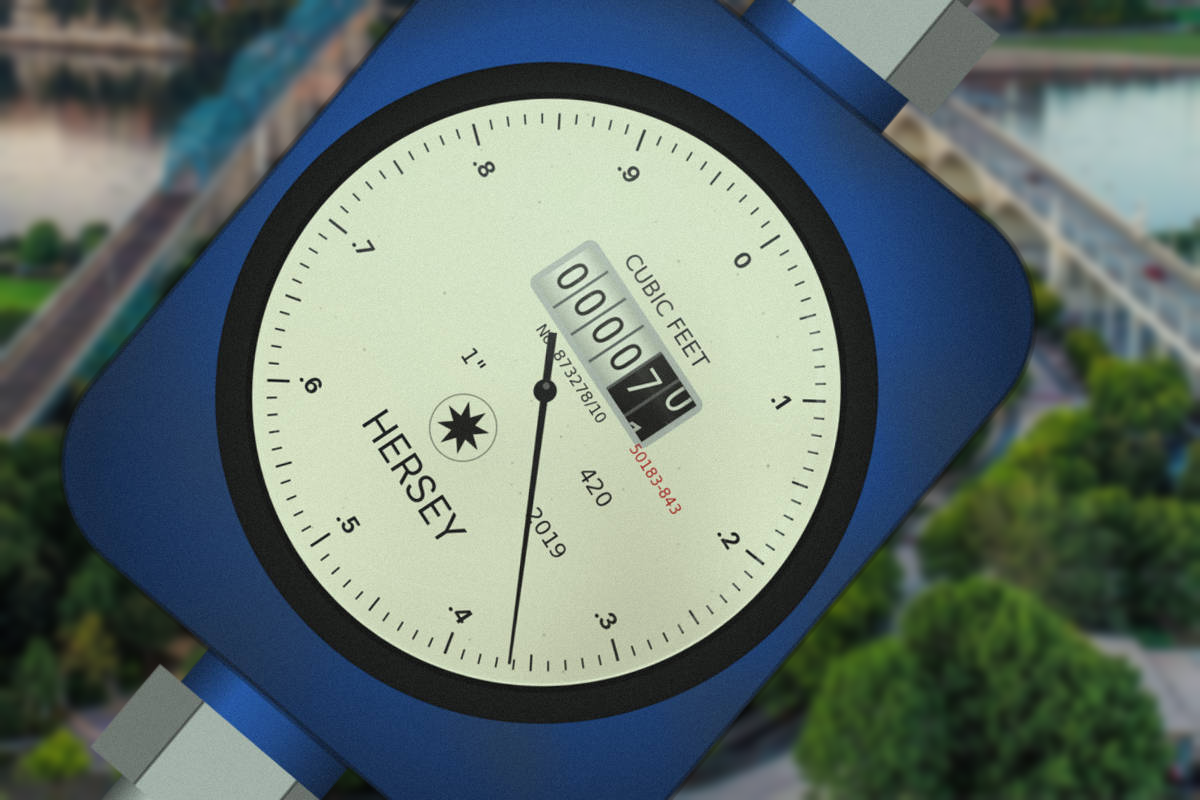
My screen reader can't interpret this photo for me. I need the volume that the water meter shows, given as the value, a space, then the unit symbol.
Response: 70.36 ft³
